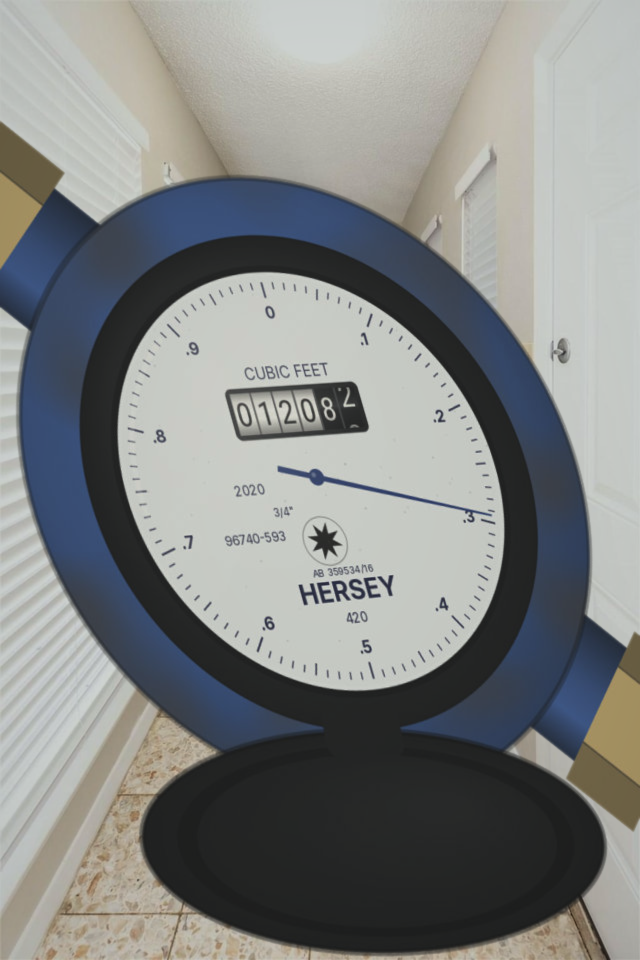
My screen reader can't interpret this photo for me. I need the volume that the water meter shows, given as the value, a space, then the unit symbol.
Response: 12082.29 ft³
